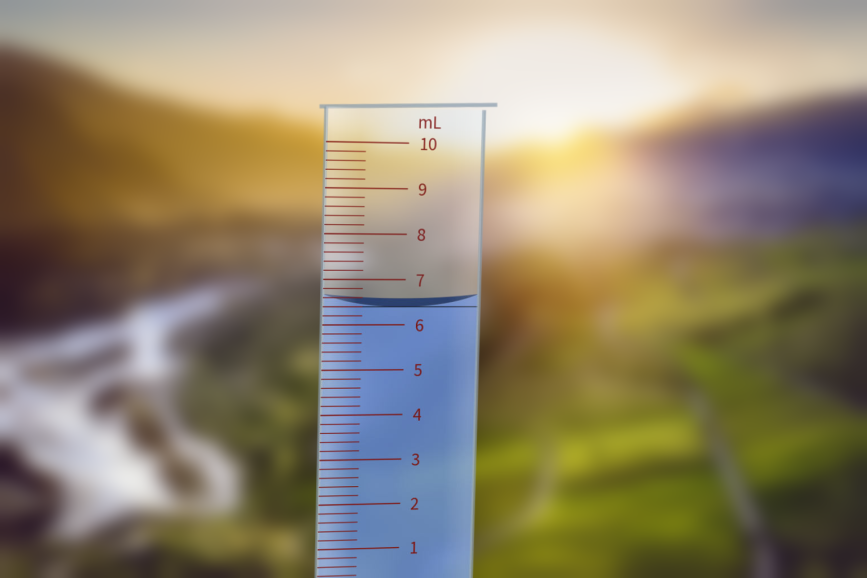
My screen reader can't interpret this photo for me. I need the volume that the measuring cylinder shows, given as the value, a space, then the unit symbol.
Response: 6.4 mL
